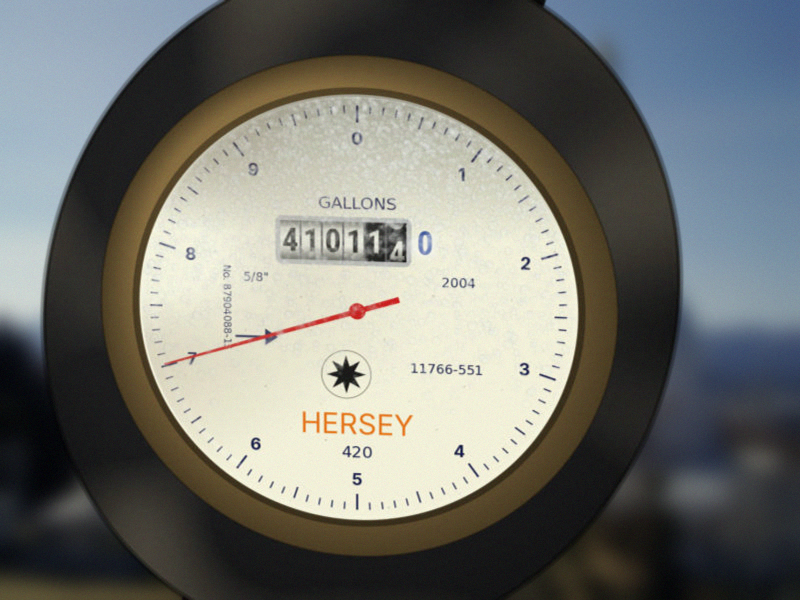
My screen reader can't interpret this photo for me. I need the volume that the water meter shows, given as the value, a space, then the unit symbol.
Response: 4101137.0 gal
